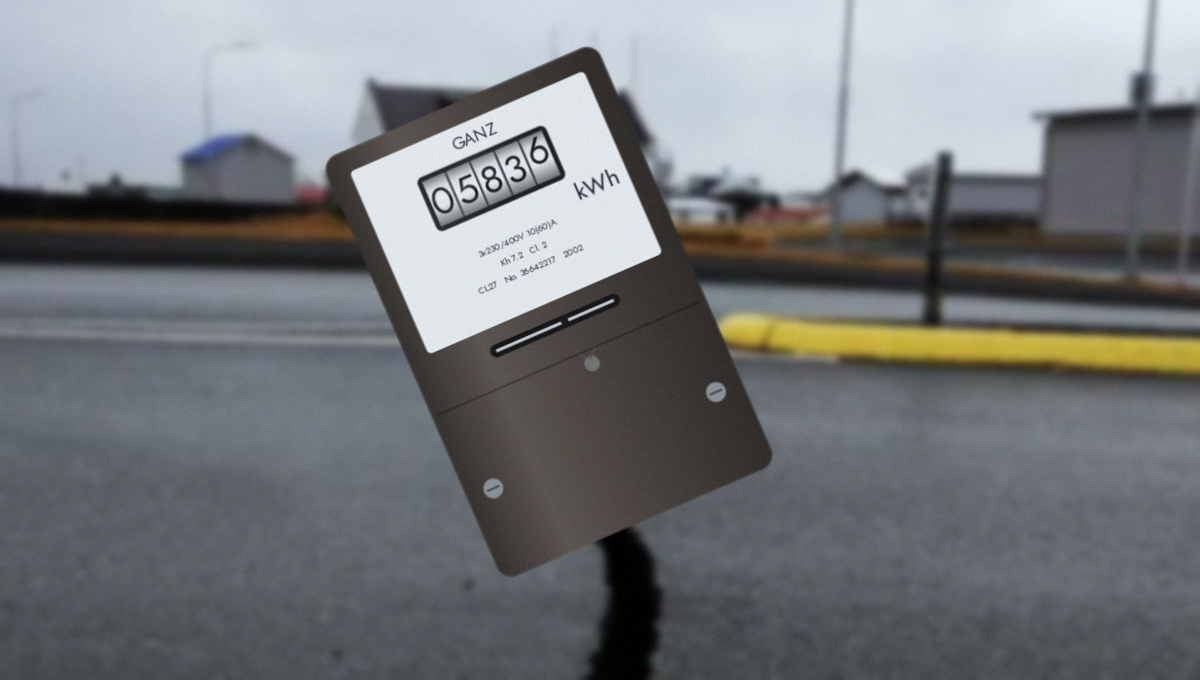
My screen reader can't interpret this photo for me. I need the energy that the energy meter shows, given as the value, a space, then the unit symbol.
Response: 5836 kWh
